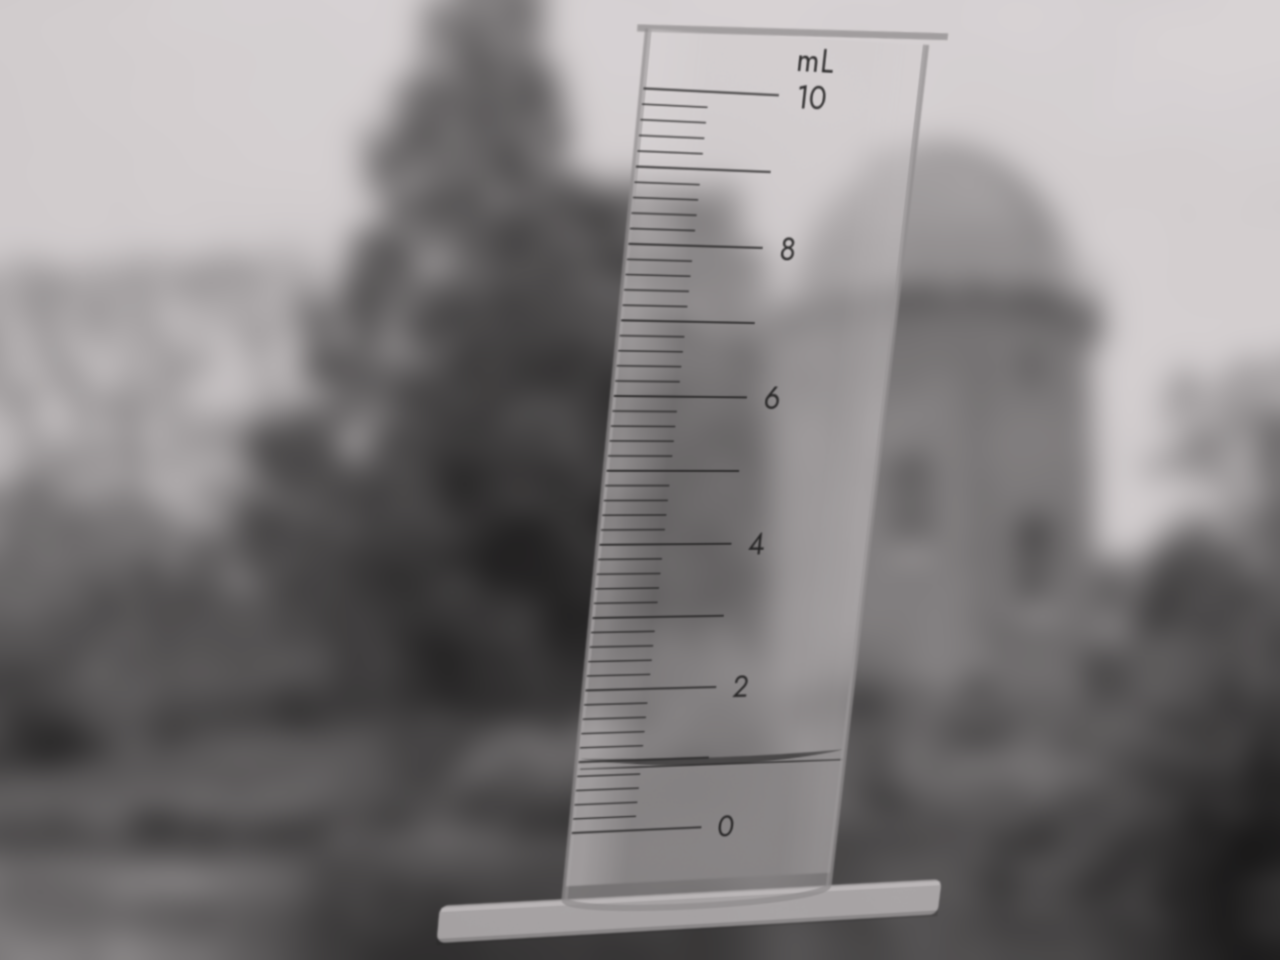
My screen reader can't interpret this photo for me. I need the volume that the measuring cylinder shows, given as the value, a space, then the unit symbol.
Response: 0.9 mL
